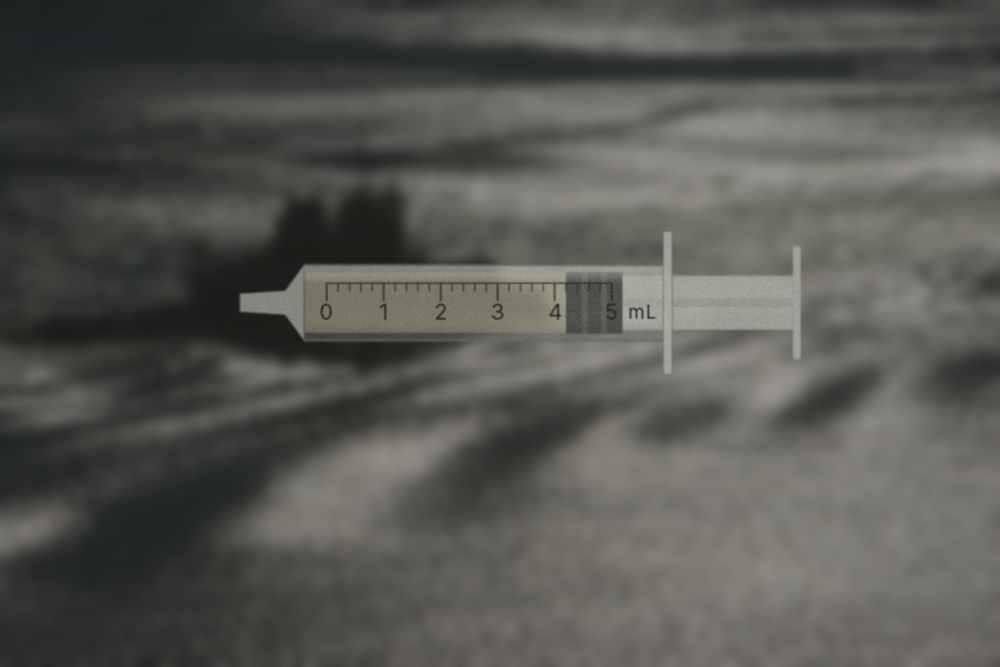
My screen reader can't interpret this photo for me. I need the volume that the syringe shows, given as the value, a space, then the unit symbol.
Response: 4.2 mL
